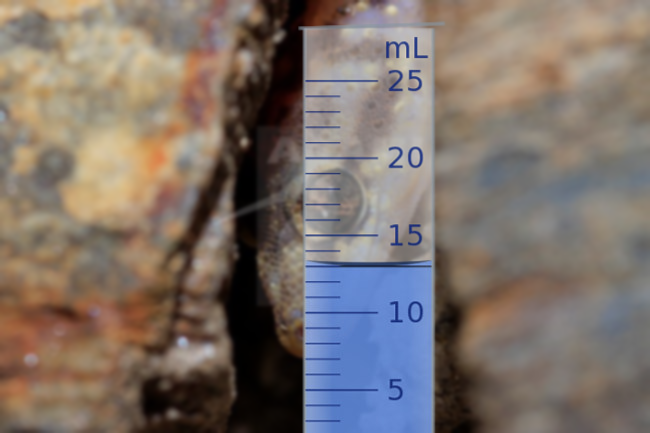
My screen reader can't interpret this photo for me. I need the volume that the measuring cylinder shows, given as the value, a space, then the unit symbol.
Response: 13 mL
